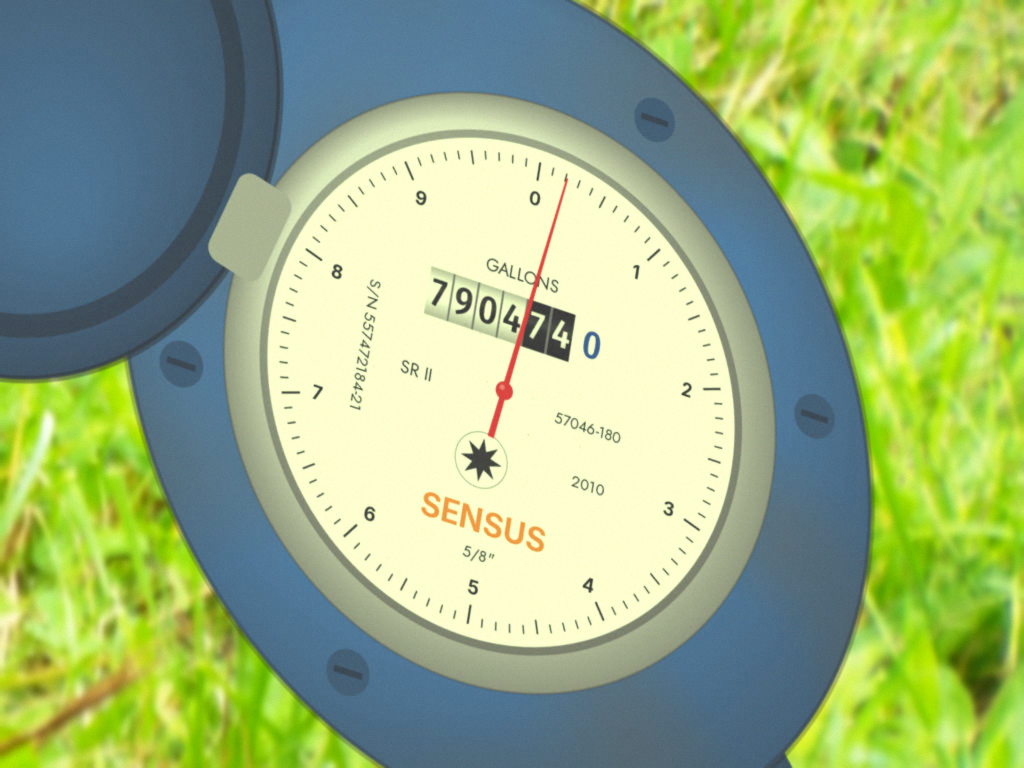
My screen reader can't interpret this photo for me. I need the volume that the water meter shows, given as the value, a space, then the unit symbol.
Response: 7904740.2 gal
